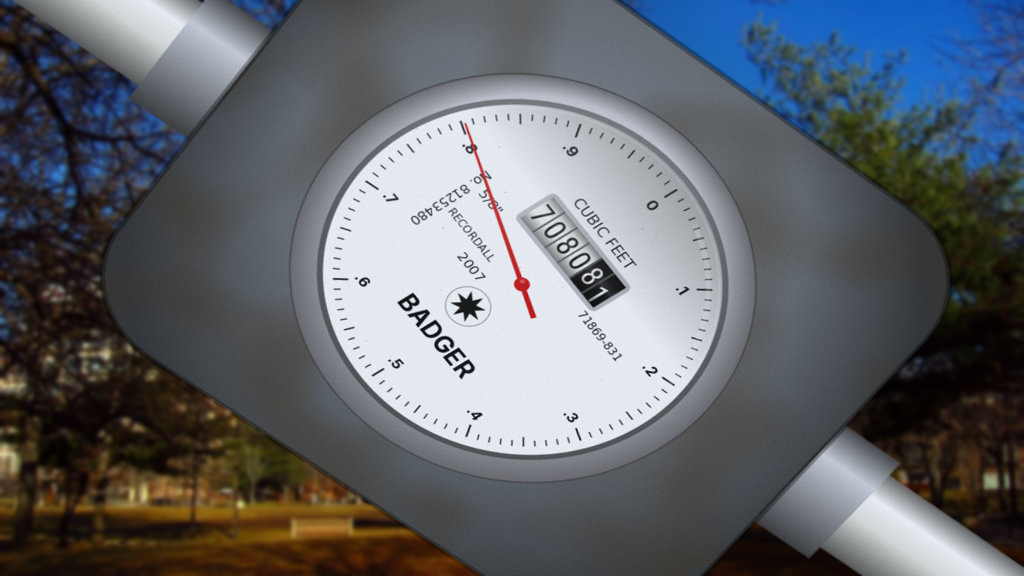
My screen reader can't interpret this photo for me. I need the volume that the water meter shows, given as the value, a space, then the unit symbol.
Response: 708080.80 ft³
